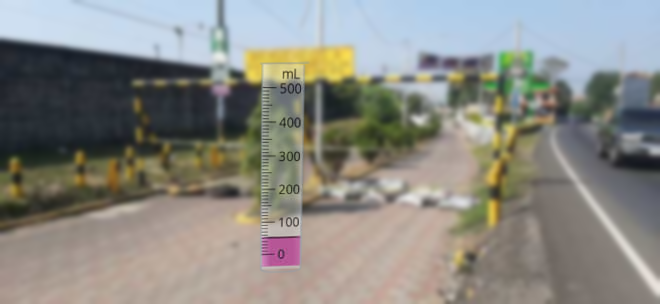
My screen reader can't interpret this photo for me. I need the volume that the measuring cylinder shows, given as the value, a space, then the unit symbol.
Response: 50 mL
